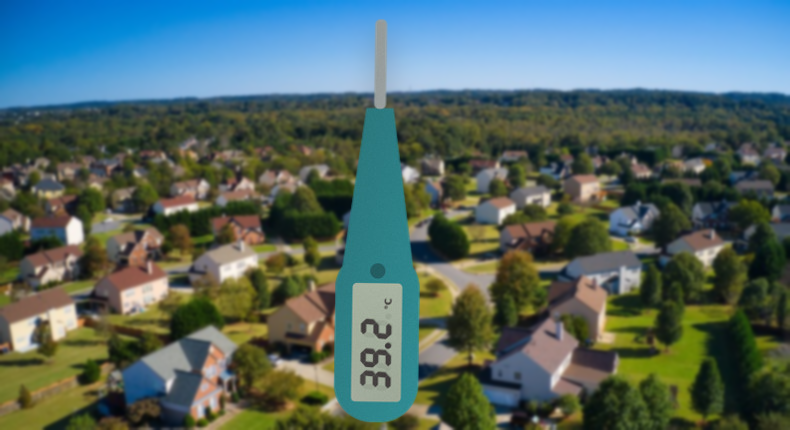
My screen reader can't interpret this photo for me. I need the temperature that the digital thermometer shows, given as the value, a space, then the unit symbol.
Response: 39.2 °C
